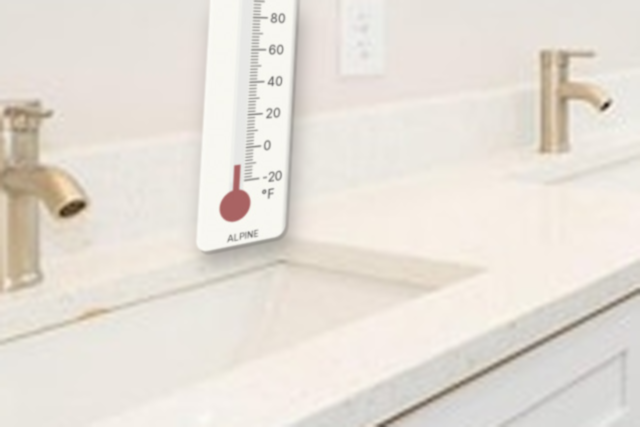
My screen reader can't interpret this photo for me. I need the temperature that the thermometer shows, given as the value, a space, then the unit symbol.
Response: -10 °F
